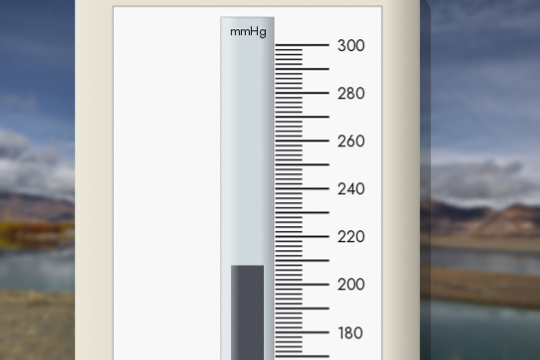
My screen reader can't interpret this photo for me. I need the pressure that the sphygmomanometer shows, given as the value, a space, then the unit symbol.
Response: 208 mmHg
